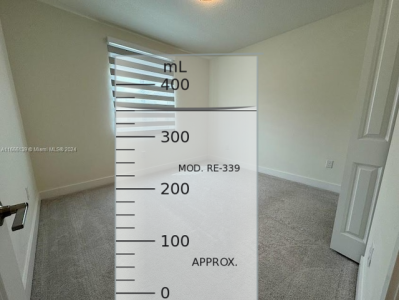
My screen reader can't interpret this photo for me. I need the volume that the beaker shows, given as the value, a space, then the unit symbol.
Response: 350 mL
